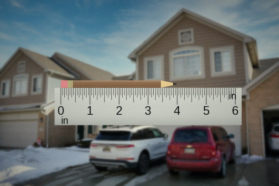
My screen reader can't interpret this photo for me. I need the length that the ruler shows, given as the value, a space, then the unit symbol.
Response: 4 in
